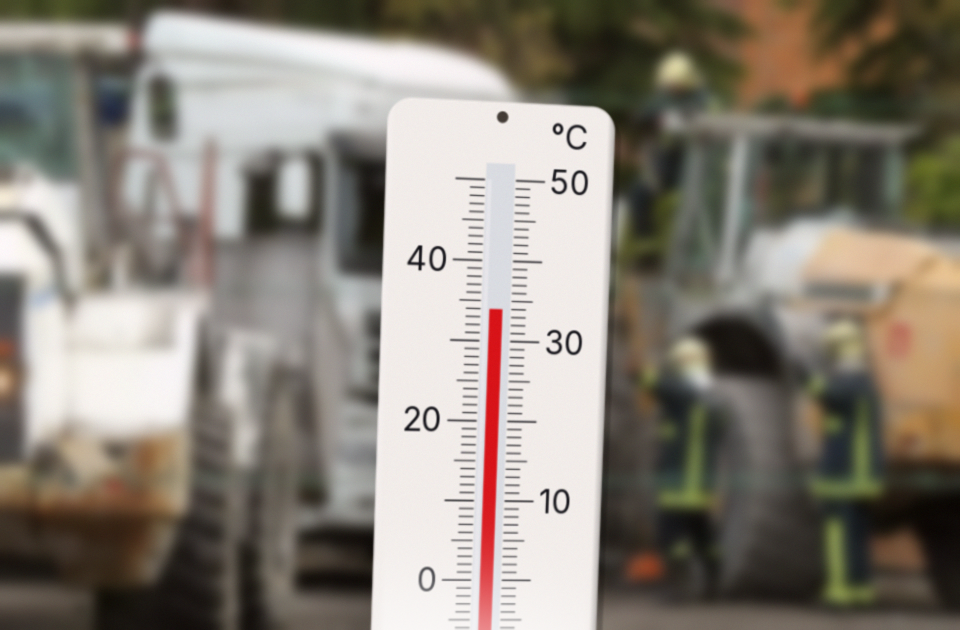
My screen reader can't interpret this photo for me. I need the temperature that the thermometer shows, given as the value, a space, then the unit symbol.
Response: 34 °C
